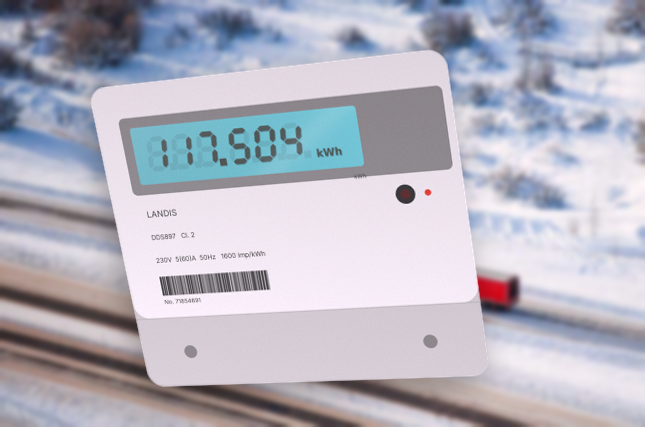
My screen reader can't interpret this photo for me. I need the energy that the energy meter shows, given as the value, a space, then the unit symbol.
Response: 117.504 kWh
